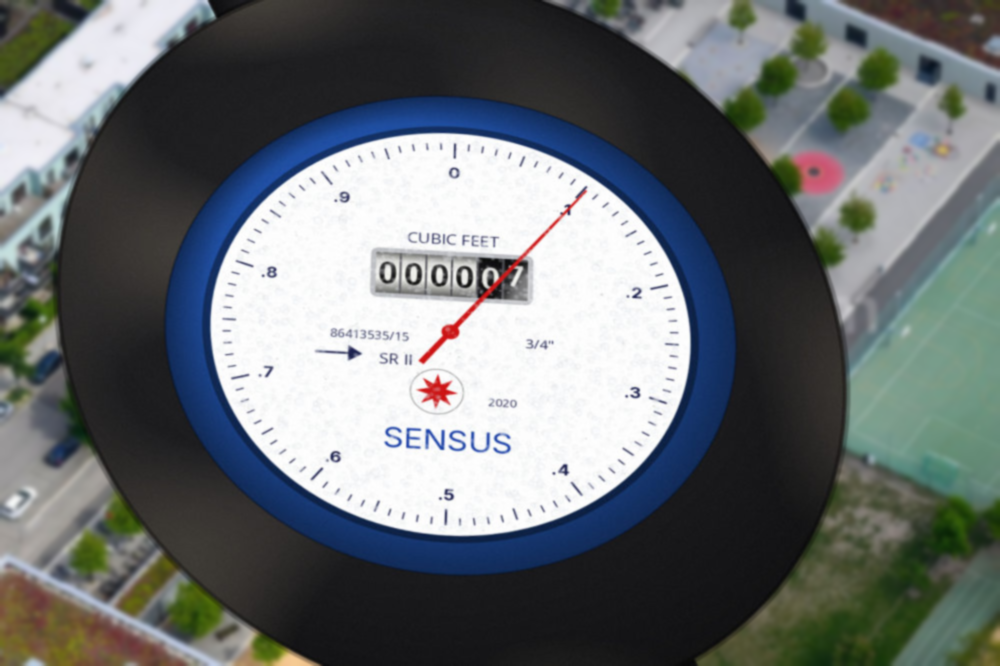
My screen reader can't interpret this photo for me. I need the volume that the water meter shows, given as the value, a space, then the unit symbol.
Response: 7.10 ft³
